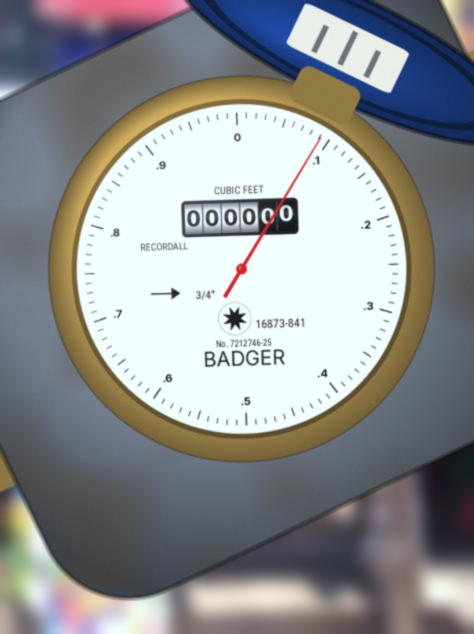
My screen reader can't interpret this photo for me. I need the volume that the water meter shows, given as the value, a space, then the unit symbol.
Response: 0.09 ft³
